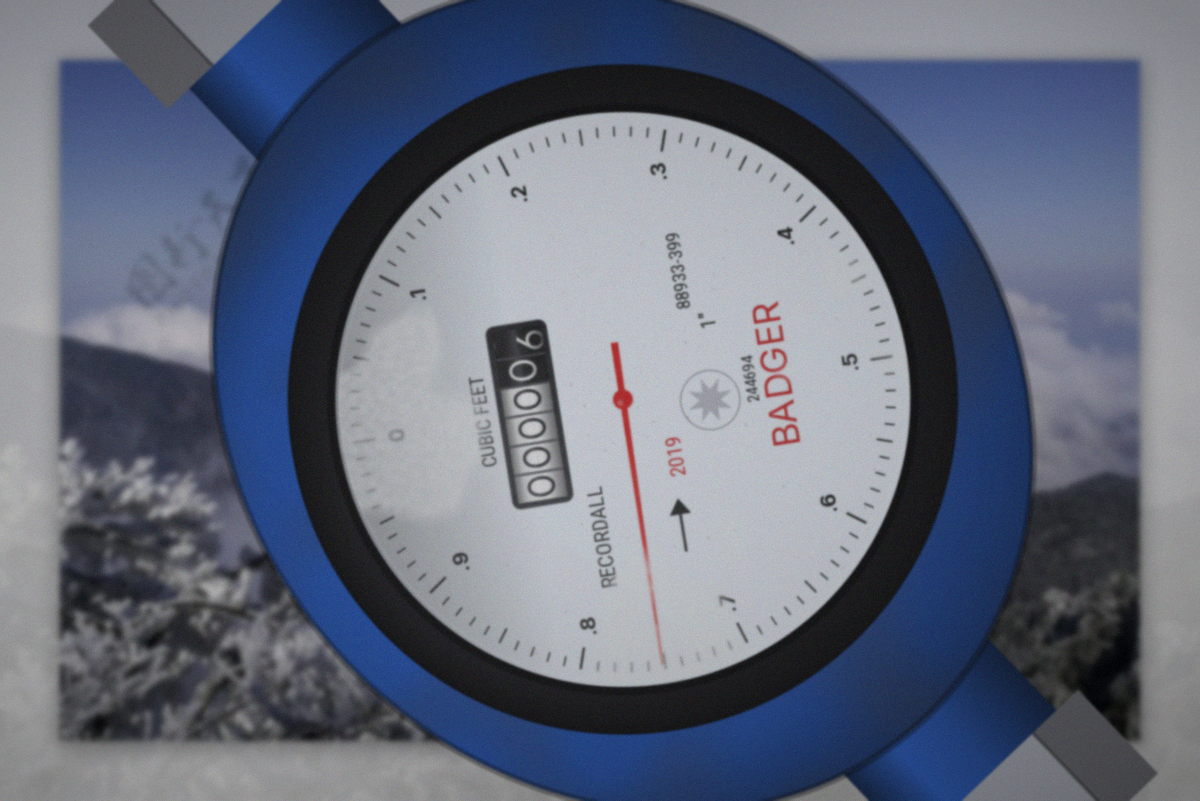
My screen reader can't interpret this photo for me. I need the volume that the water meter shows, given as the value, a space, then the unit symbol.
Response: 5.75 ft³
